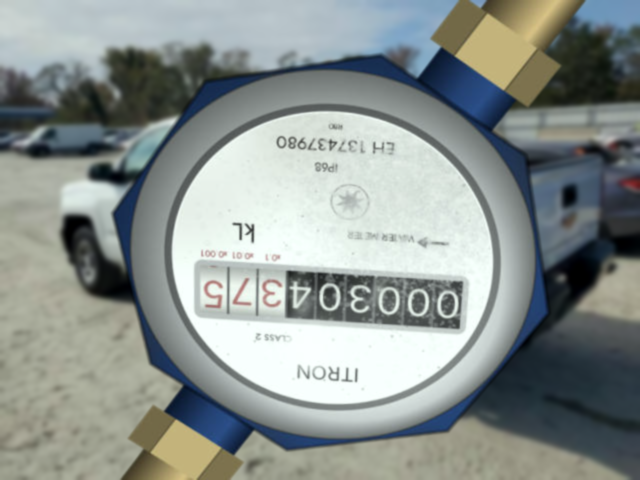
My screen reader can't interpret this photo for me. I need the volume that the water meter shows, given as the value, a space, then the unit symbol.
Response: 304.375 kL
